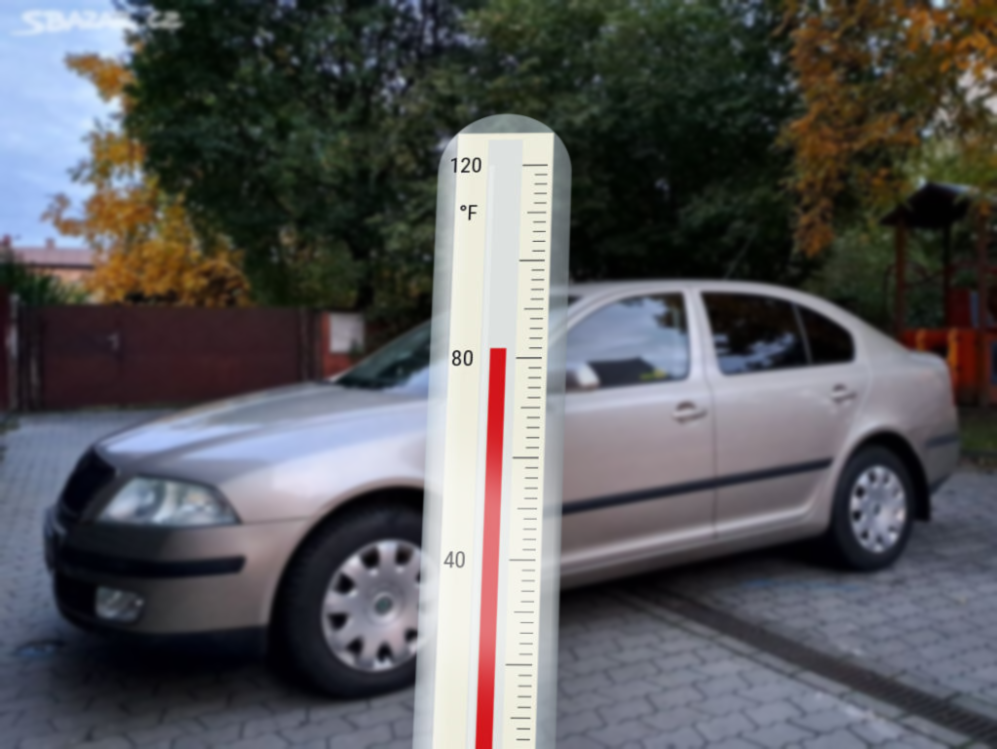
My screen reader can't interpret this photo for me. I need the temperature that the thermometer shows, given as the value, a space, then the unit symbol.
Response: 82 °F
